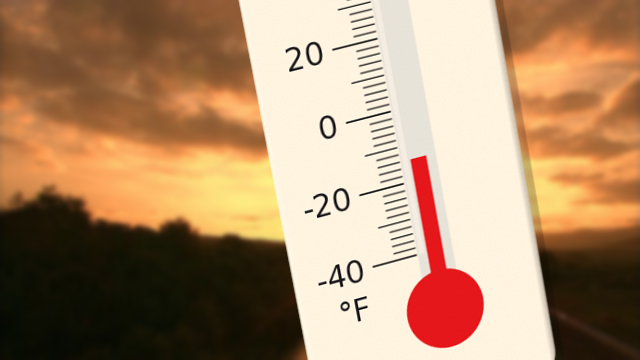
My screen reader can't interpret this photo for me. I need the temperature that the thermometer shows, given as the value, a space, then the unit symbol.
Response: -14 °F
